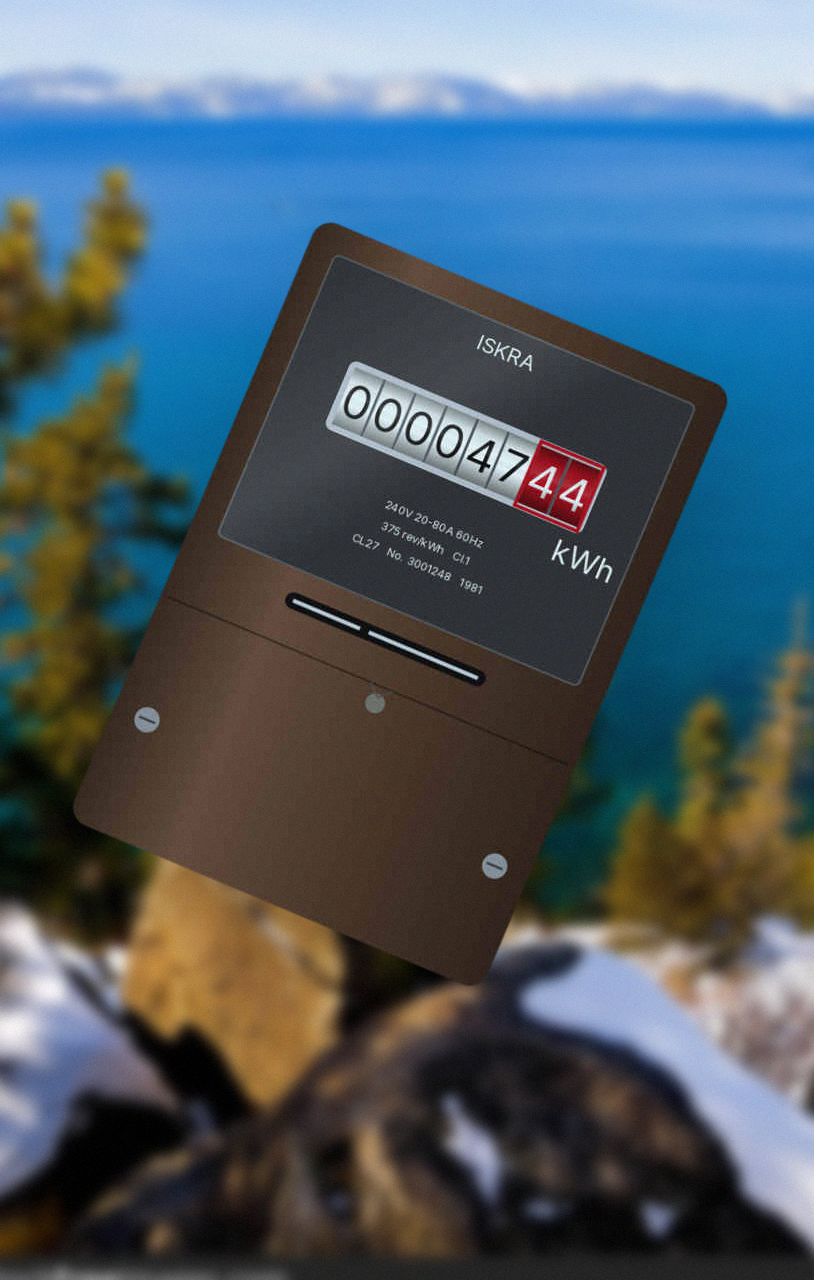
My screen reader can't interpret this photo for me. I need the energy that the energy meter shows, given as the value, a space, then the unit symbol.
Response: 47.44 kWh
